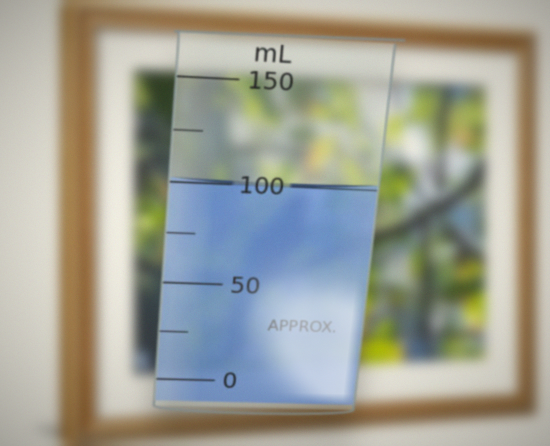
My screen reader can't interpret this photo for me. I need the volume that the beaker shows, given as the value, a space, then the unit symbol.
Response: 100 mL
